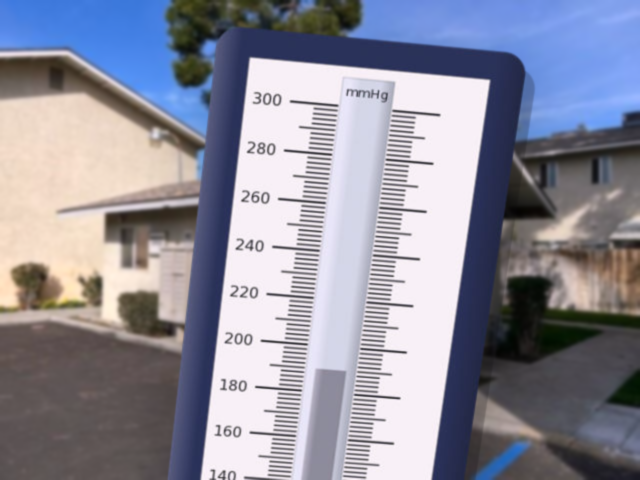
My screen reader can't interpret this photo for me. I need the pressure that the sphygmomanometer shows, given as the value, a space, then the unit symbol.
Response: 190 mmHg
